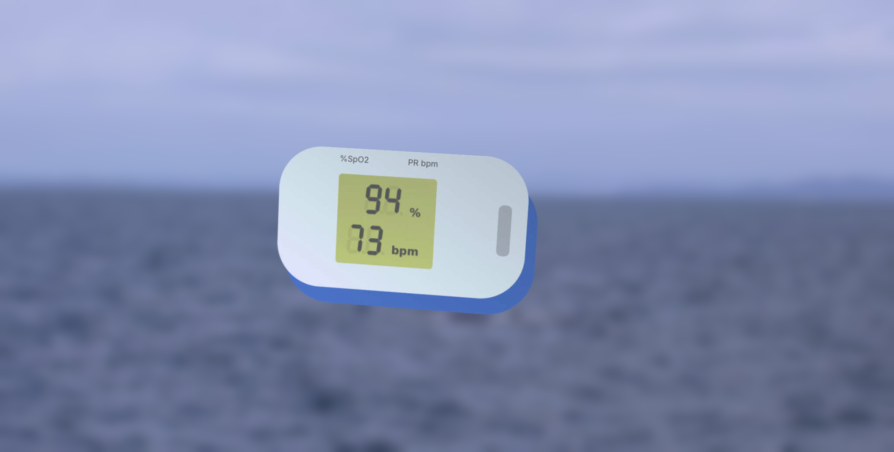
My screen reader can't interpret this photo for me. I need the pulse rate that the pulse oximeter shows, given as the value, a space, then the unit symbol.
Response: 73 bpm
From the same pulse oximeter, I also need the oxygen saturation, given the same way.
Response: 94 %
